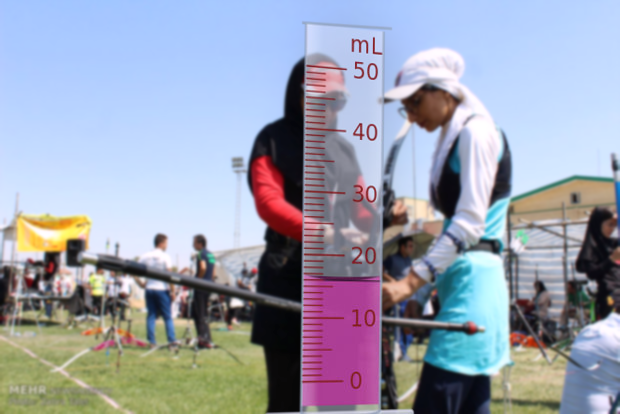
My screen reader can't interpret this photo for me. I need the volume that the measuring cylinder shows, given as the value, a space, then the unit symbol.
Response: 16 mL
